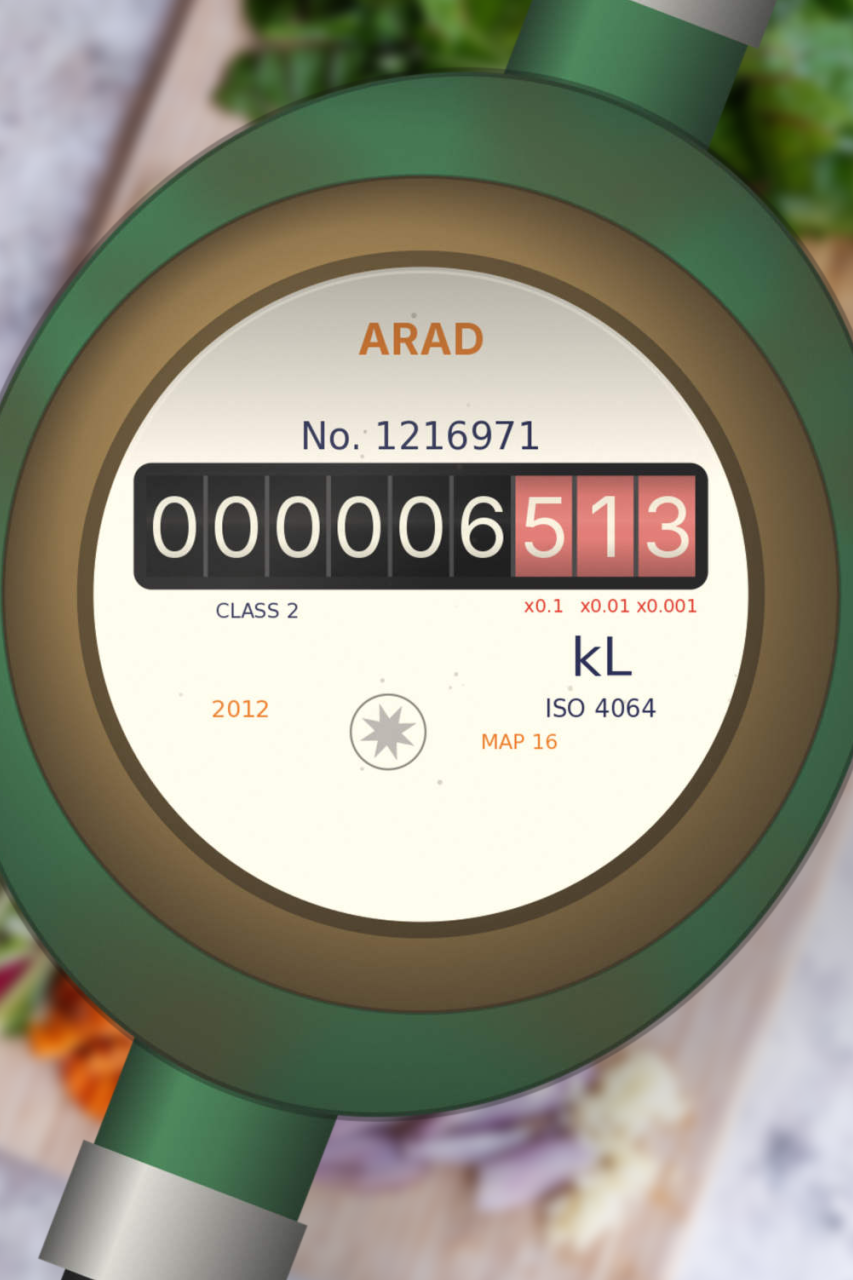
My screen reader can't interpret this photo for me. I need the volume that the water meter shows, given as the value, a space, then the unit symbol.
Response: 6.513 kL
